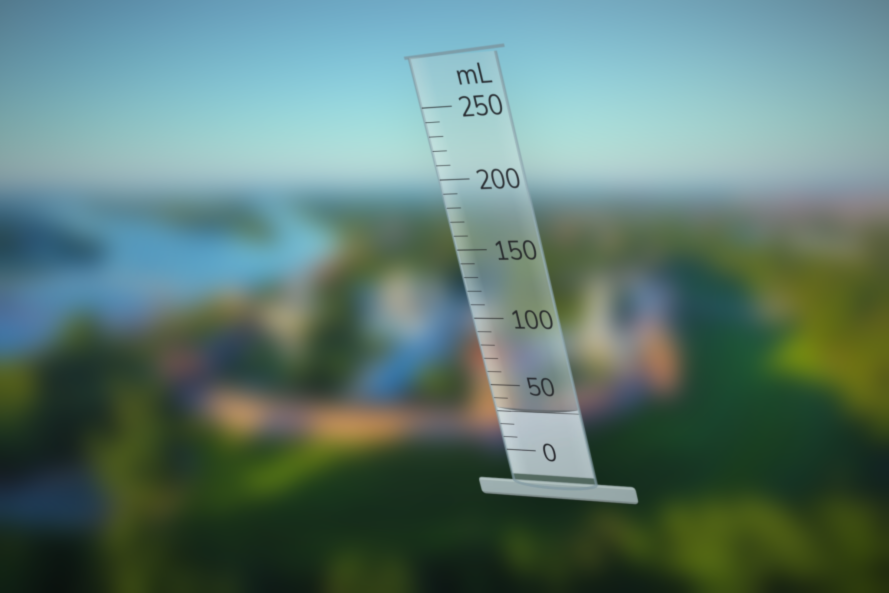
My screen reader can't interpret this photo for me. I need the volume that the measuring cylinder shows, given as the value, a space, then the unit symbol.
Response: 30 mL
